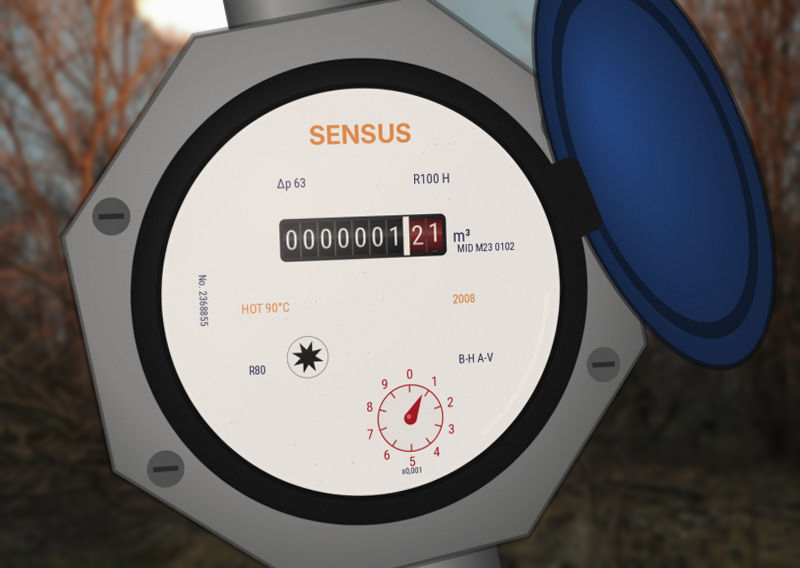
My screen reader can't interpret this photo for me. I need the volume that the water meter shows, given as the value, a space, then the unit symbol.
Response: 1.210 m³
